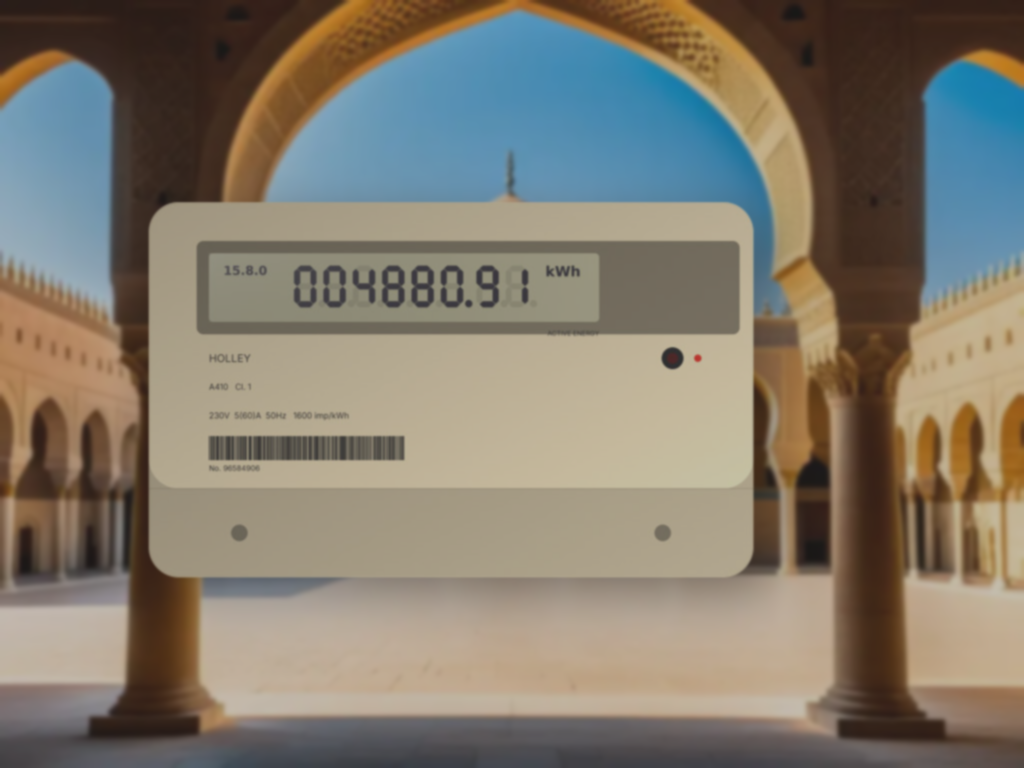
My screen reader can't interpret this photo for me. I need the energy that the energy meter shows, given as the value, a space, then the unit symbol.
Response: 4880.91 kWh
